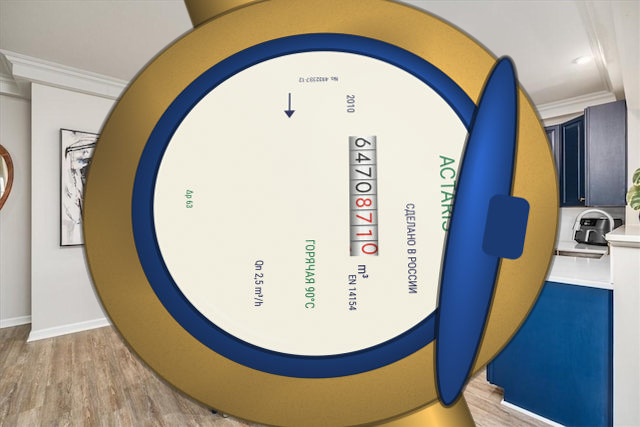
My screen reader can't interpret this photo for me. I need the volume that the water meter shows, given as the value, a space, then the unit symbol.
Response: 6470.8710 m³
